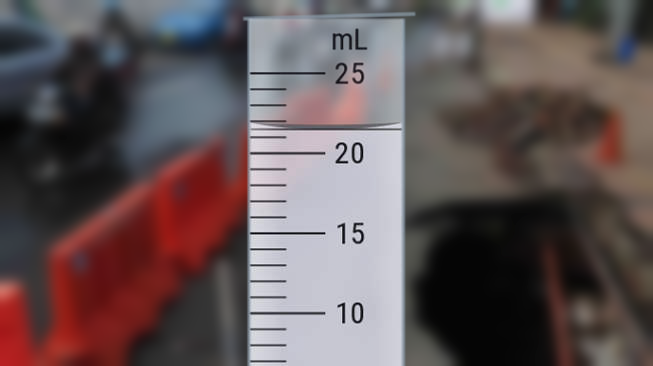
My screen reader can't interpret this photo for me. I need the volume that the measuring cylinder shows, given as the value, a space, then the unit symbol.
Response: 21.5 mL
